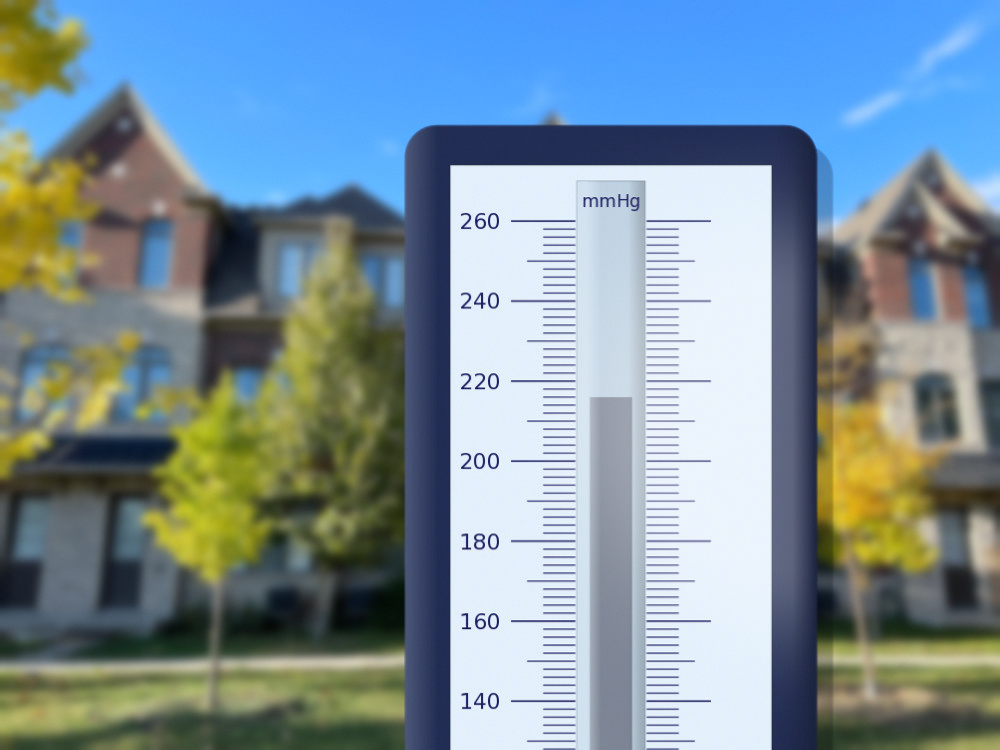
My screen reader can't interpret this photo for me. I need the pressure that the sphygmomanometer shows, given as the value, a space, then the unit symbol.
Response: 216 mmHg
